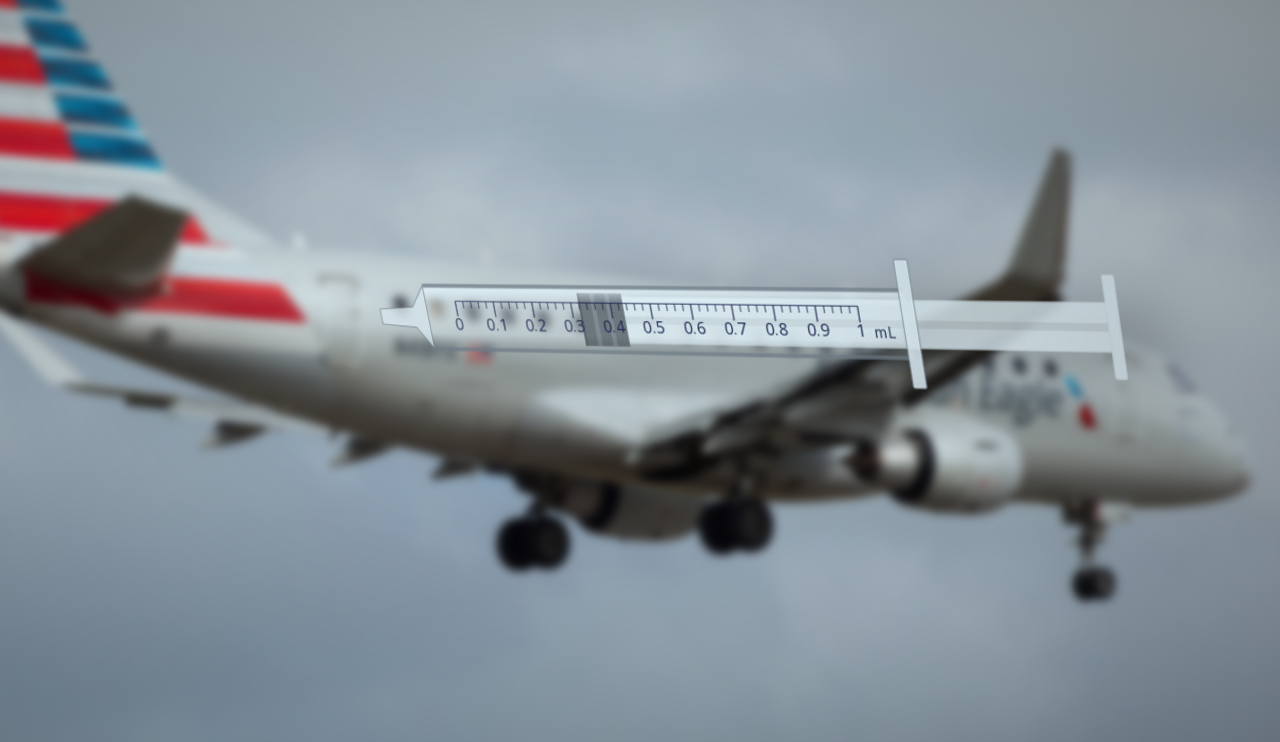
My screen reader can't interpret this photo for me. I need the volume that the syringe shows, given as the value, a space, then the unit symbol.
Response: 0.32 mL
